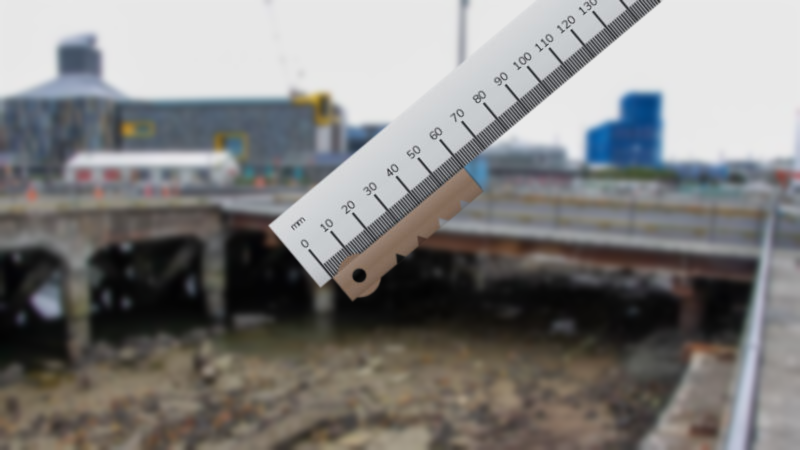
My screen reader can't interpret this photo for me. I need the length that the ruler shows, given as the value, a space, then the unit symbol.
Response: 60 mm
